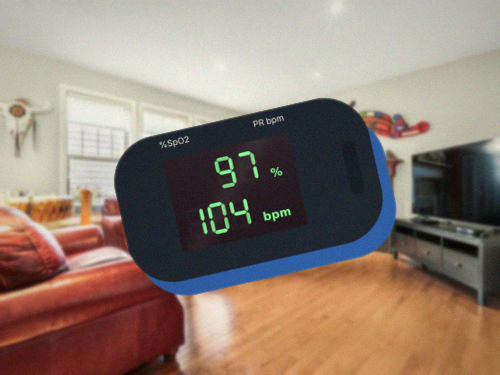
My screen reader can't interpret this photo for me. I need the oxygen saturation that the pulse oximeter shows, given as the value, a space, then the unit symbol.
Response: 97 %
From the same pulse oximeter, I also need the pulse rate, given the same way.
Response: 104 bpm
